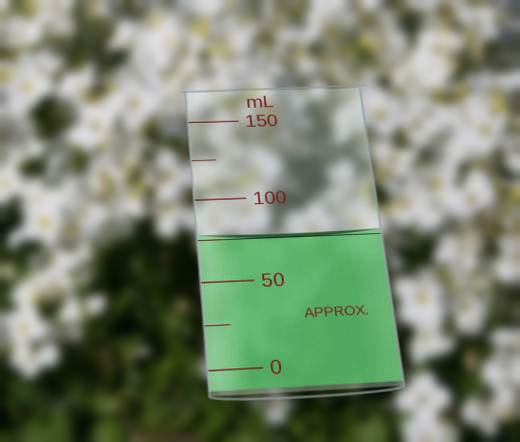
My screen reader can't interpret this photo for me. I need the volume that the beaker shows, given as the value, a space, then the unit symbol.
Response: 75 mL
